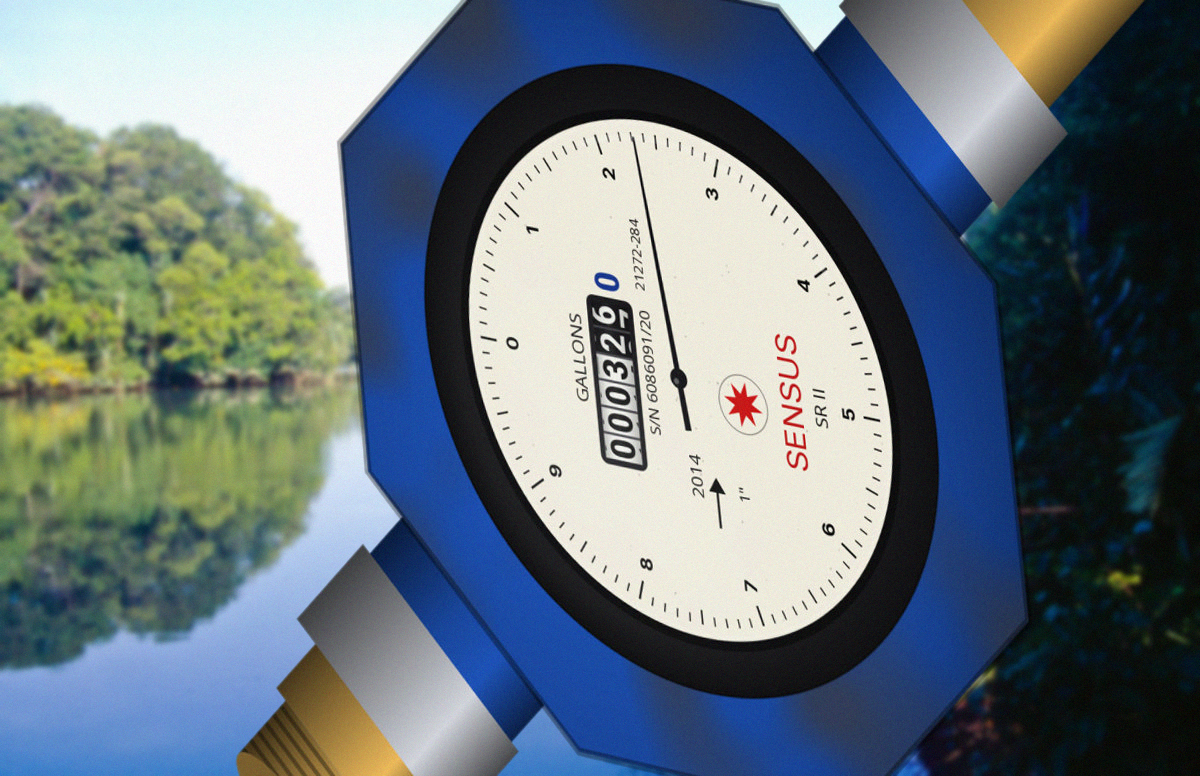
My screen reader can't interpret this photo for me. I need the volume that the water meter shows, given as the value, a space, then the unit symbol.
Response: 3262.3 gal
